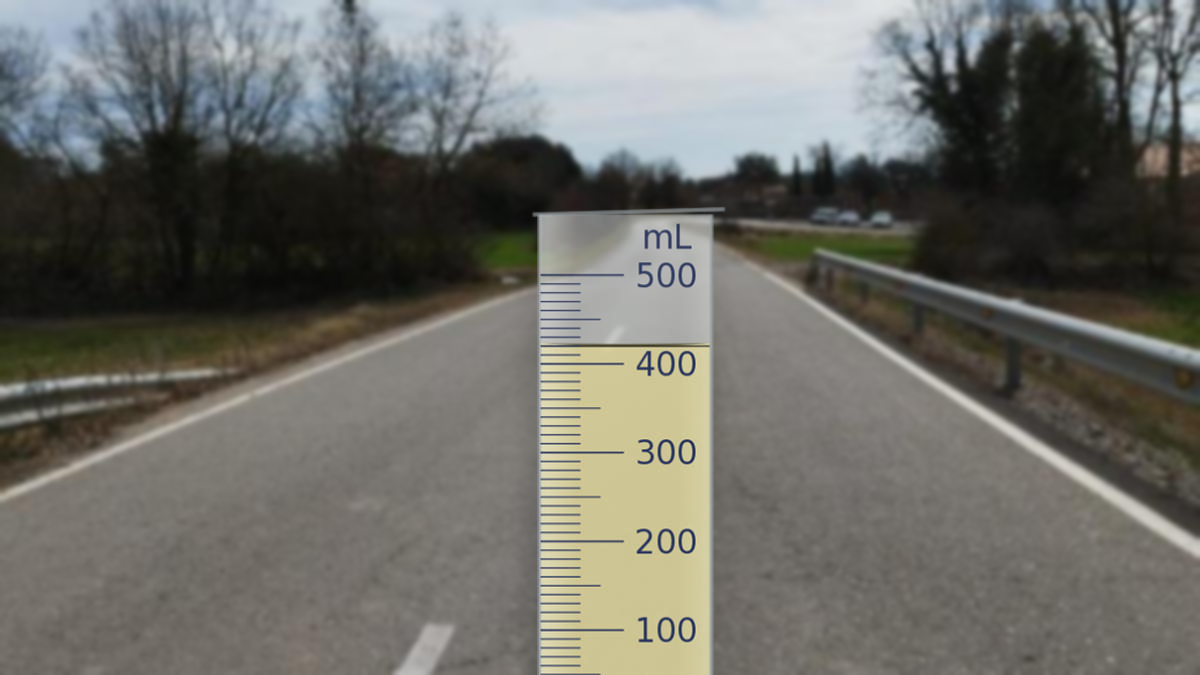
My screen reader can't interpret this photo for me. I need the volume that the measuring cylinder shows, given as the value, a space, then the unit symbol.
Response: 420 mL
